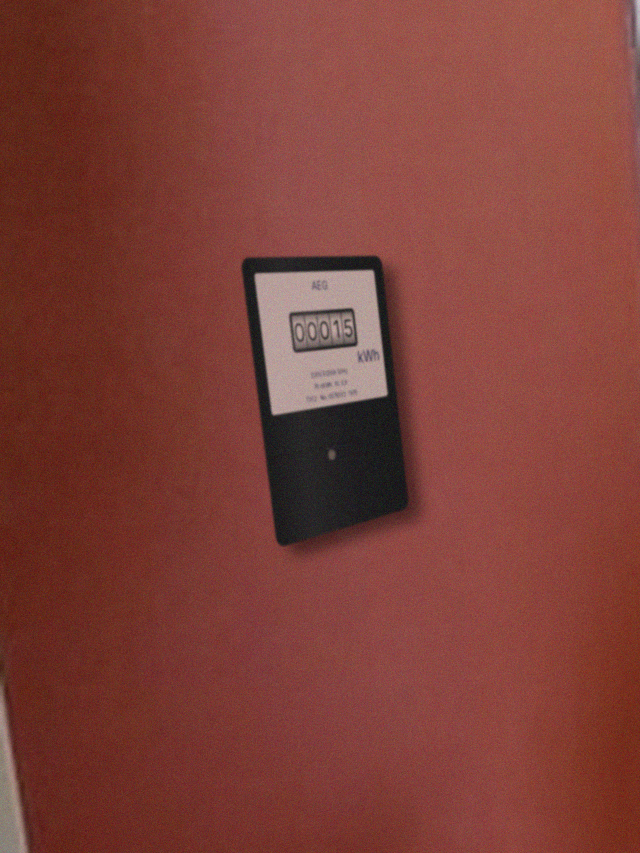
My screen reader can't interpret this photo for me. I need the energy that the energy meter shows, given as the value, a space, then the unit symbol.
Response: 15 kWh
